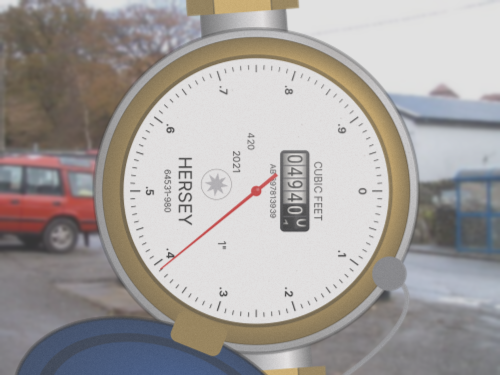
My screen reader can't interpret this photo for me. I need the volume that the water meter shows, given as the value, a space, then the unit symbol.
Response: 49400.39 ft³
